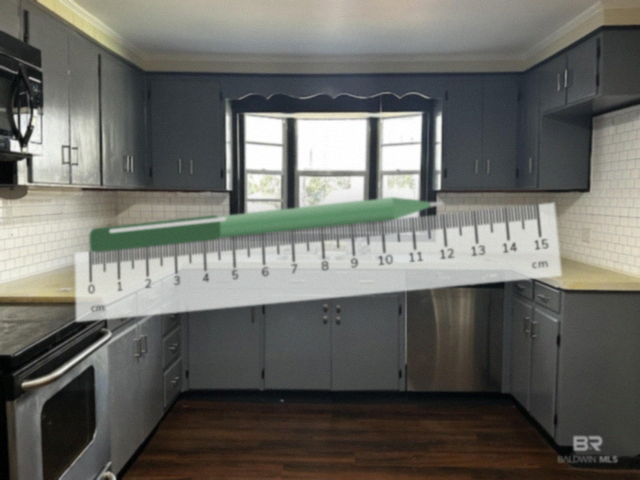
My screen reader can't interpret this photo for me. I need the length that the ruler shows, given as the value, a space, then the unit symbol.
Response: 12 cm
